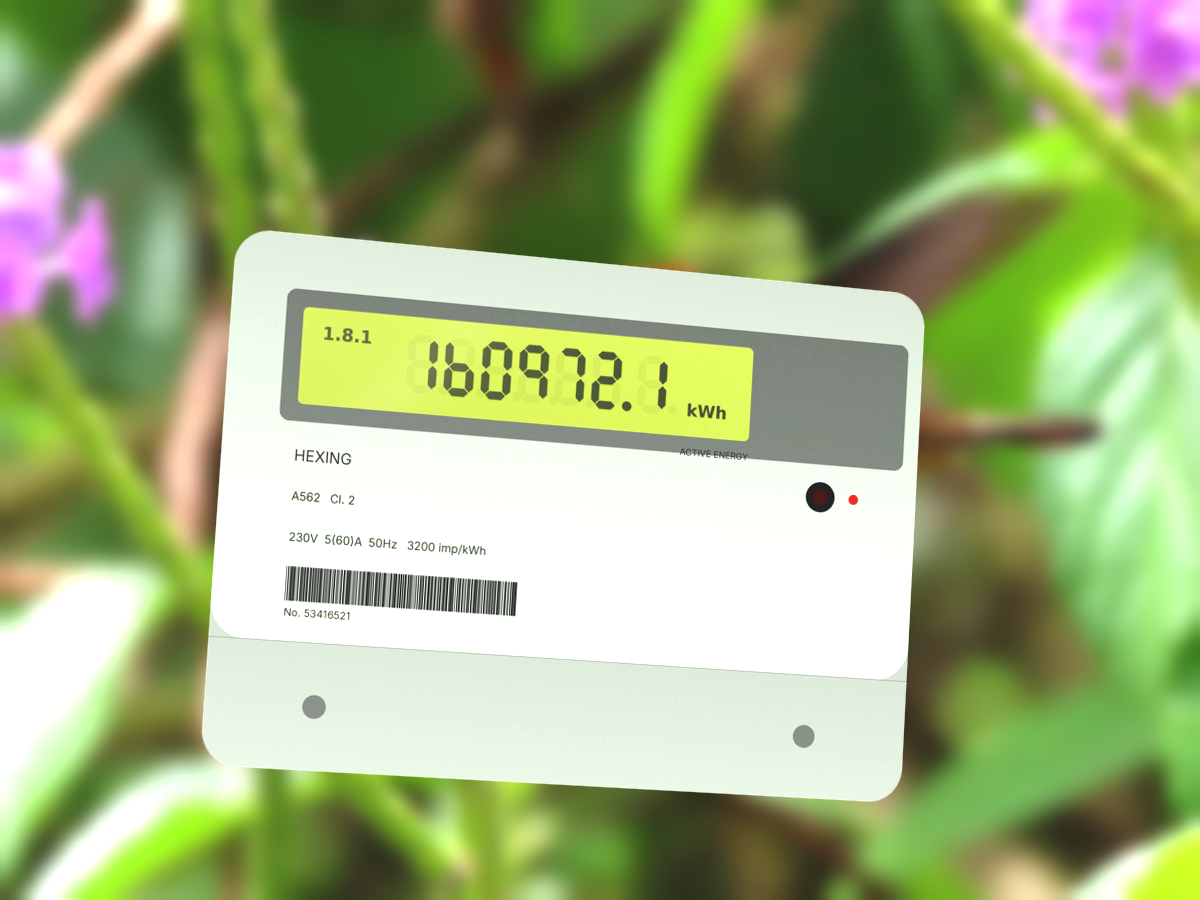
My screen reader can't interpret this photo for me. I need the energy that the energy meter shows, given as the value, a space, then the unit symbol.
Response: 160972.1 kWh
